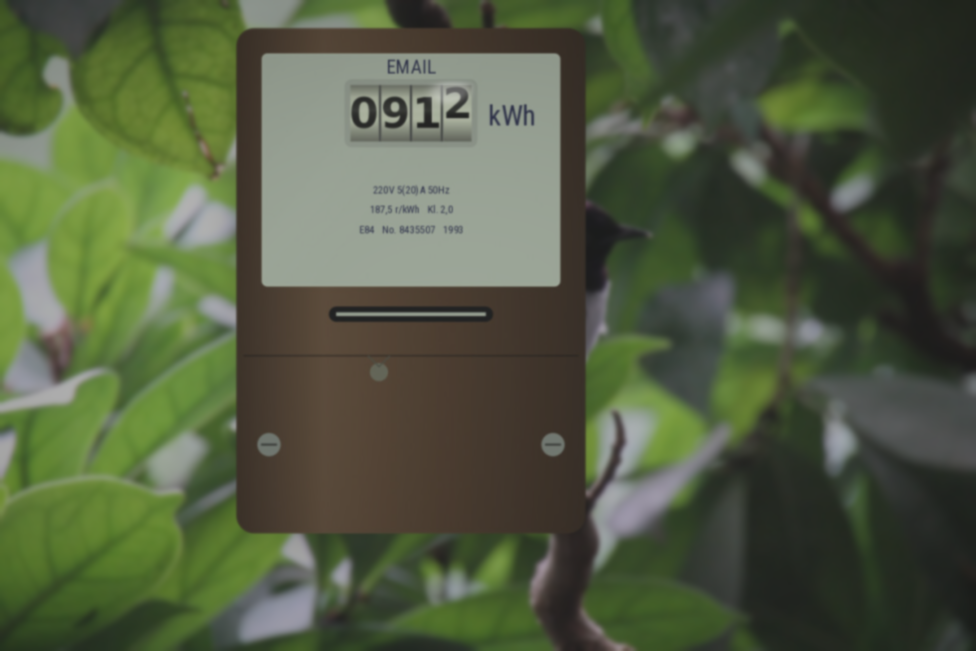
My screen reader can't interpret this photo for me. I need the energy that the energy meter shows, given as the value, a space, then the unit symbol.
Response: 912 kWh
